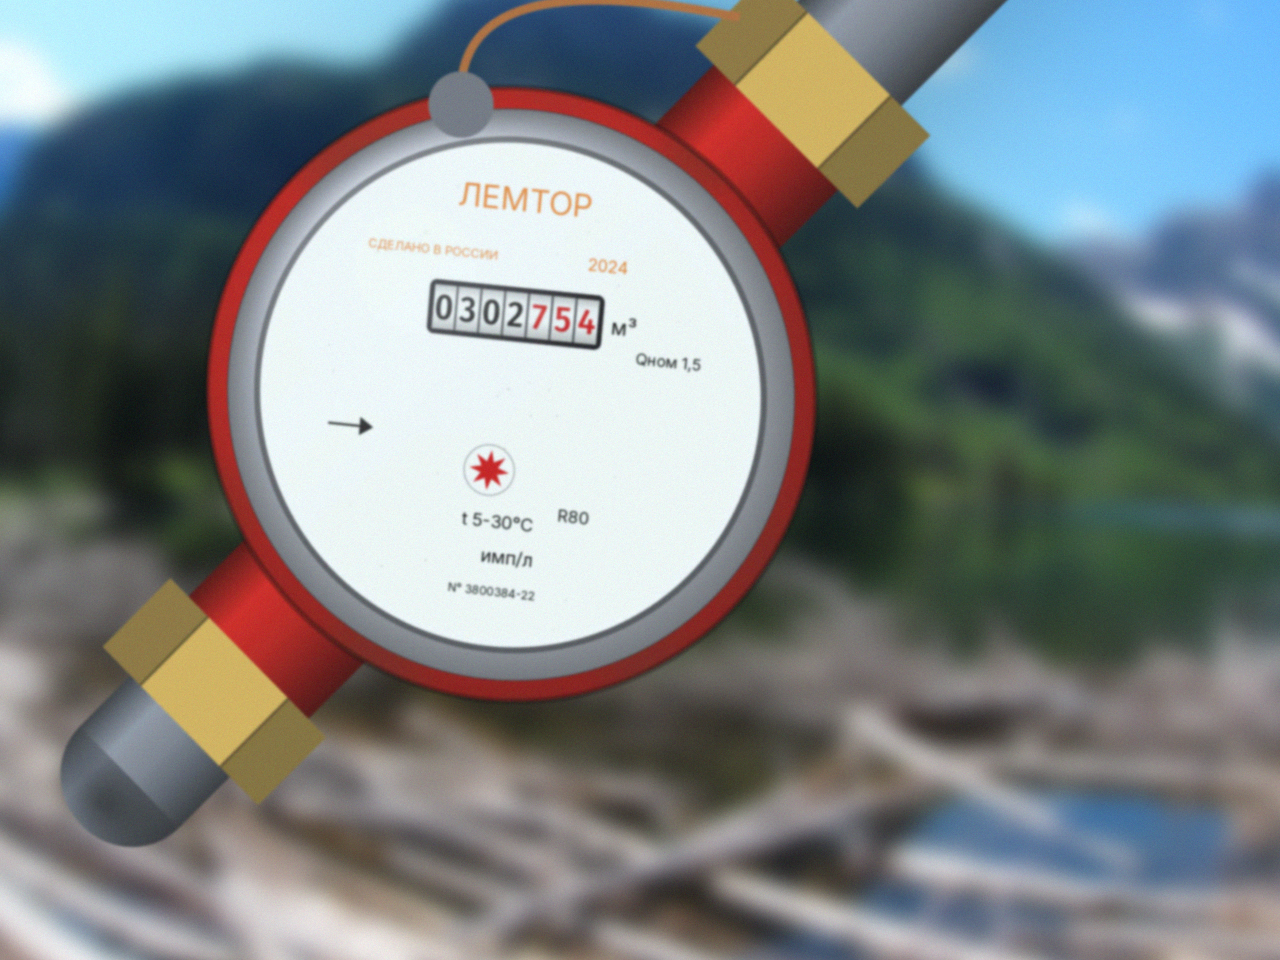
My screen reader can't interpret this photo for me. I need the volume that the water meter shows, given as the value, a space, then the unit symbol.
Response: 302.754 m³
